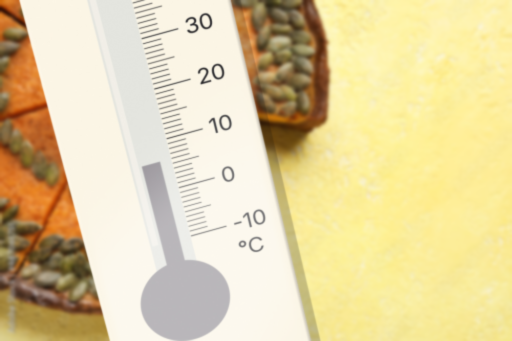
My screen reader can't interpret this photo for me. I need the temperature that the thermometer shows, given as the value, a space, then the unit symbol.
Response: 6 °C
